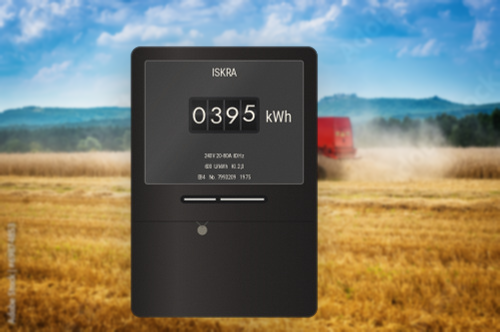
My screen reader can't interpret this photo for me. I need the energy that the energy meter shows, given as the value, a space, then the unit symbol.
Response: 395 kWh
